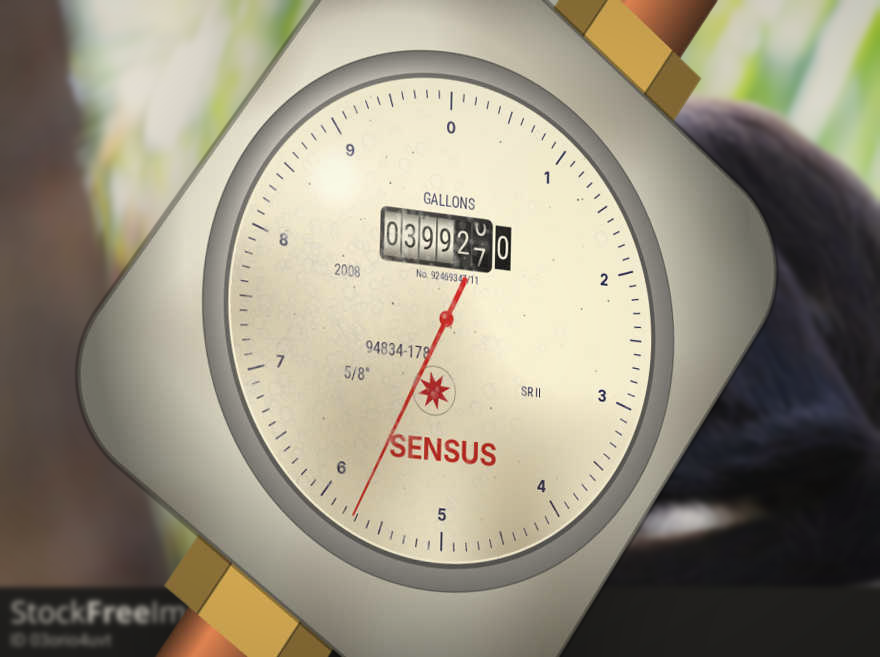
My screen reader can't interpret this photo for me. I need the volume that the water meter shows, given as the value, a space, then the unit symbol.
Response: 399265.7 gal
